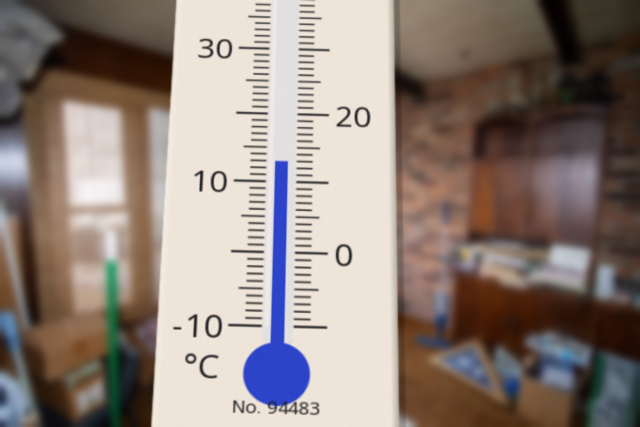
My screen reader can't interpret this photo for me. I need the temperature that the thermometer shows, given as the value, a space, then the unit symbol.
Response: 13 °C
